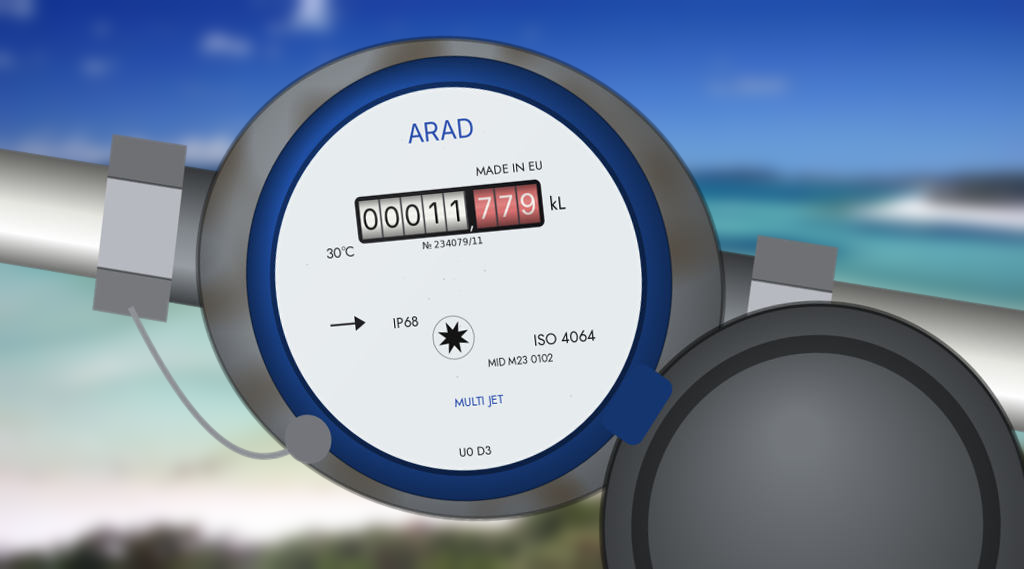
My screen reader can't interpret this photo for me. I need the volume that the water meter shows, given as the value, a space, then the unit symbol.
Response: 11.779 kL
